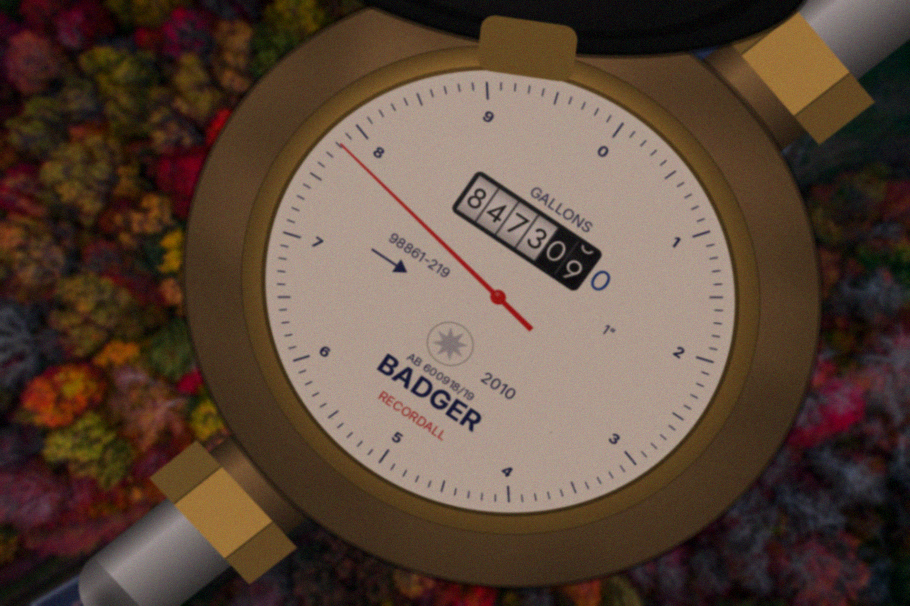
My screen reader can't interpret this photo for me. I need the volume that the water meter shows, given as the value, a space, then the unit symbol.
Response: 8473087.8 gal
